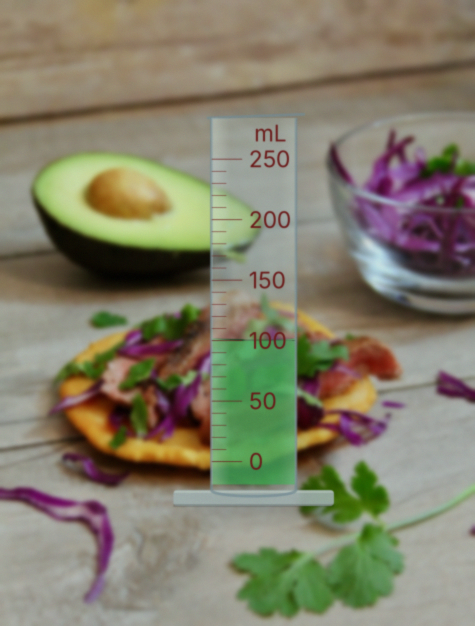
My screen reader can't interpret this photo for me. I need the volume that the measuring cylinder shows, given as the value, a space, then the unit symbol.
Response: 100 mL
